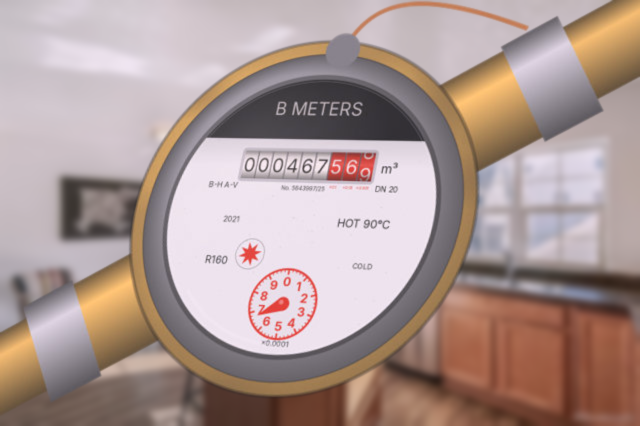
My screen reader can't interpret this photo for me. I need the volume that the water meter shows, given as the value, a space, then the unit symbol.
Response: 467.5686 m³
